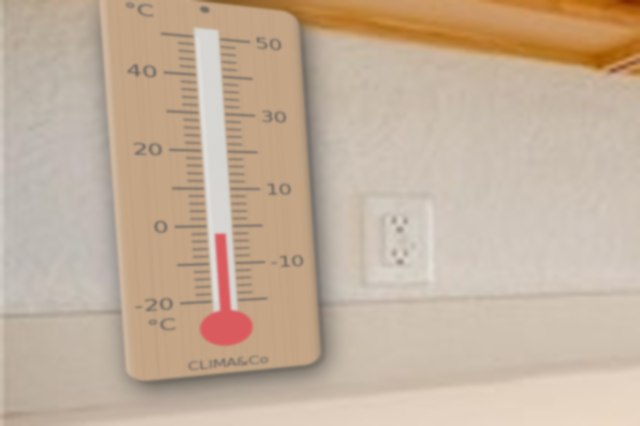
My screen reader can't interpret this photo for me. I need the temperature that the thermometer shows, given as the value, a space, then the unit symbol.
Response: -2 °C
